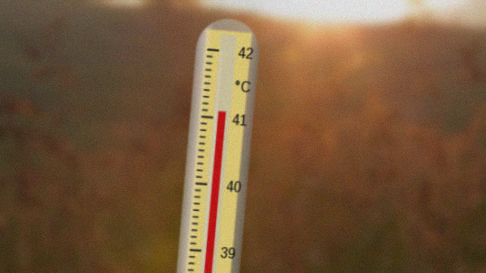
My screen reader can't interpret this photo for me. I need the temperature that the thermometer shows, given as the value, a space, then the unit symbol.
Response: 41.1 °C
